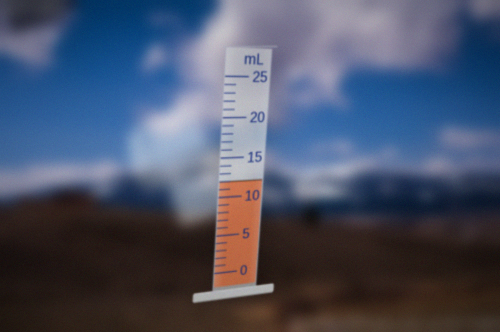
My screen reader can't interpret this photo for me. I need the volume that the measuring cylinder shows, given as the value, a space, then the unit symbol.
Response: 12 mL
